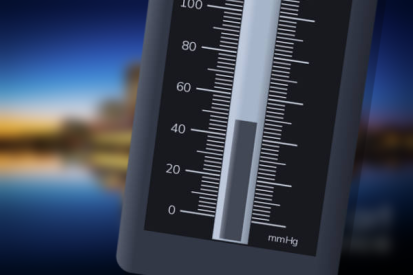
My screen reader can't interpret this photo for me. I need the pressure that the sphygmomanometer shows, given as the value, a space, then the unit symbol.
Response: 48 mmHg
